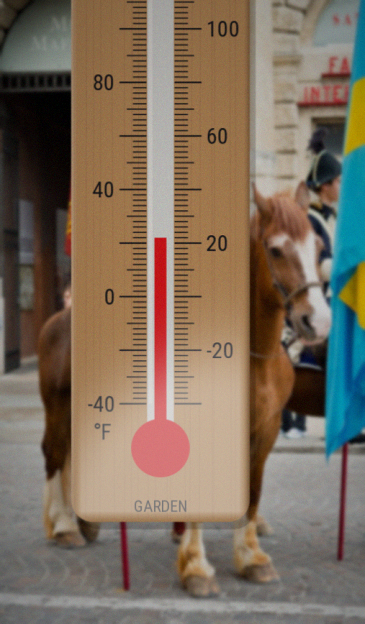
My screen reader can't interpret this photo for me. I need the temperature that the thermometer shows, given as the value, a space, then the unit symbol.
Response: 22 °F
